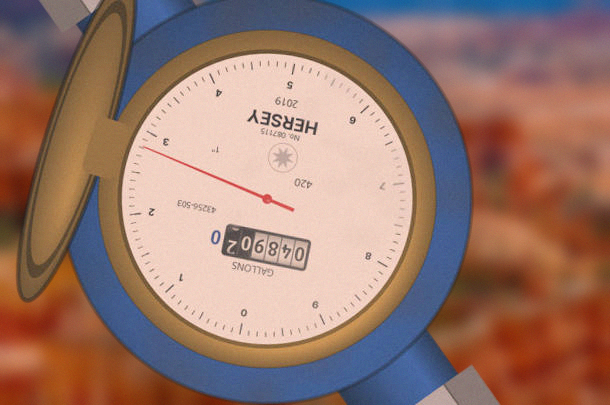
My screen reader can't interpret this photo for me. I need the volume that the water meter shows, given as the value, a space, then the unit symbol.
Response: 489022.8 gal
